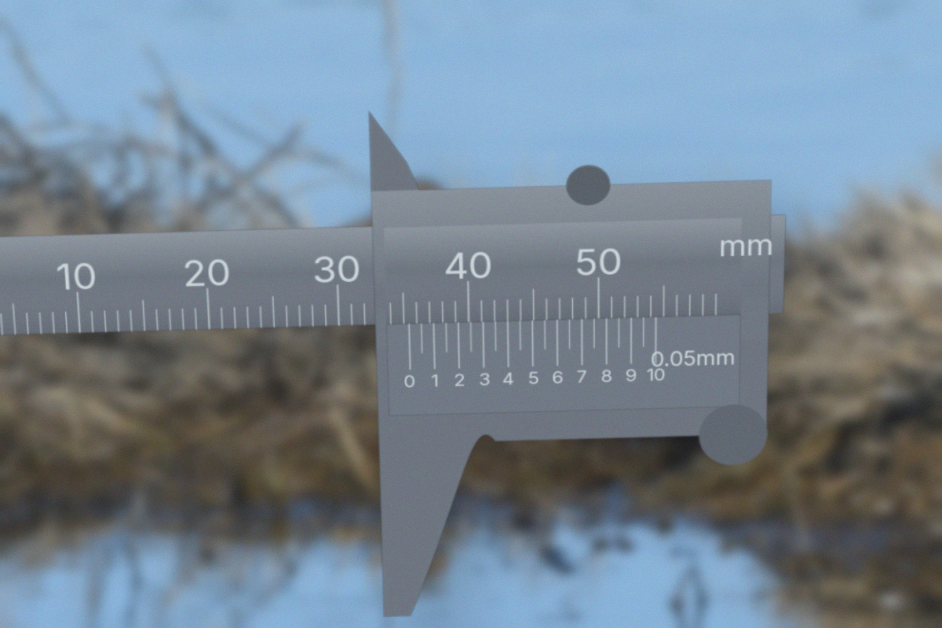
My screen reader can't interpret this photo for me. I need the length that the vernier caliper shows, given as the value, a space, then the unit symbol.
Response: 35.4 mm
